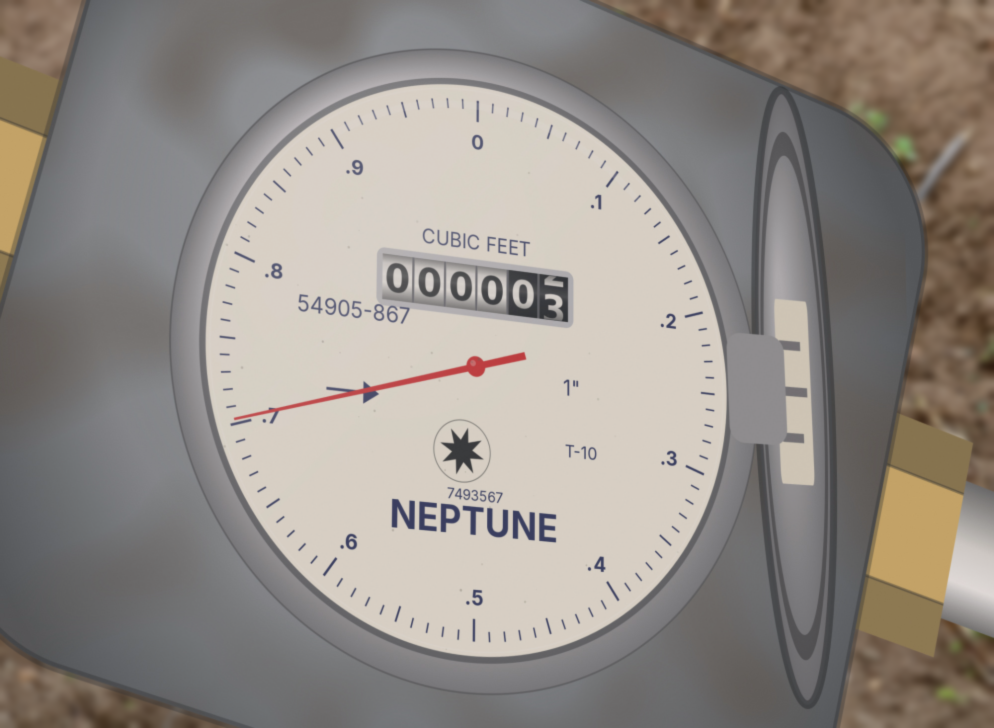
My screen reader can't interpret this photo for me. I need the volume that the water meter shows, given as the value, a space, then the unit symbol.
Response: 2.70 ft³
